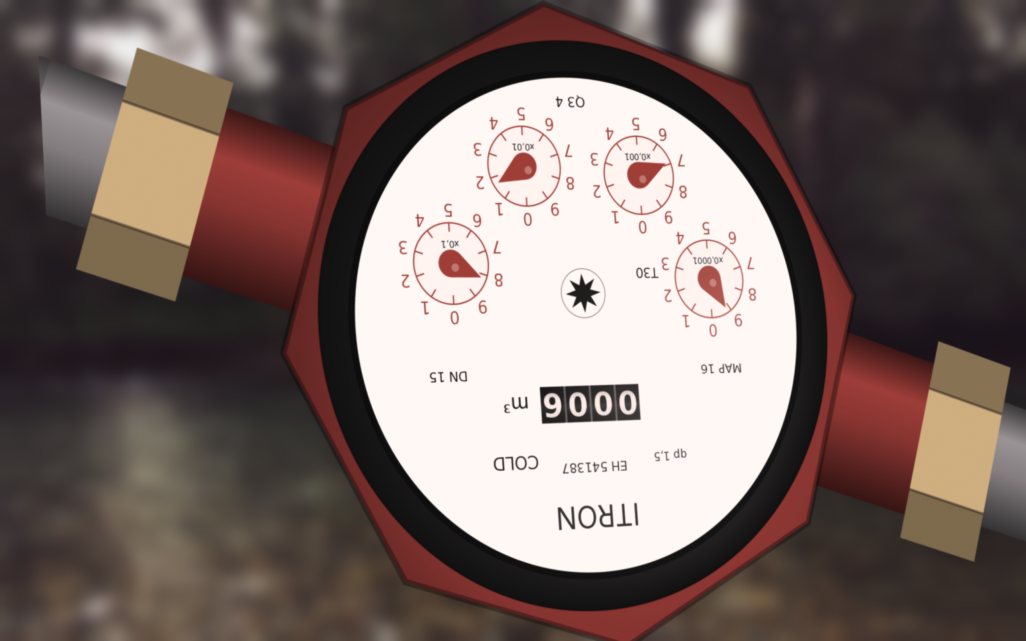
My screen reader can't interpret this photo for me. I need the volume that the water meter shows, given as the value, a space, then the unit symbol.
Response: 6.8169 m³
